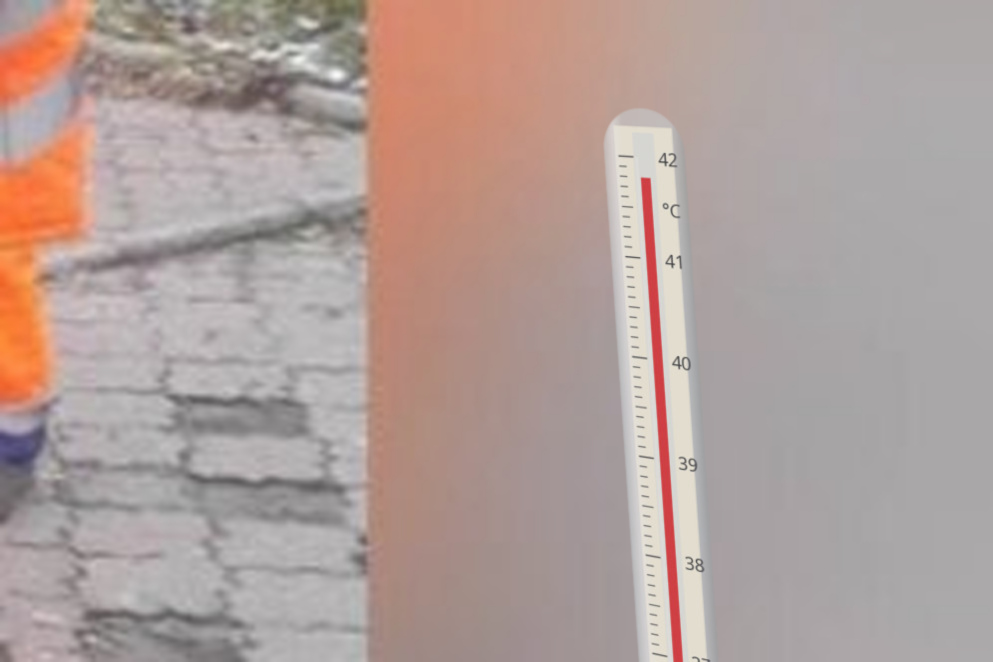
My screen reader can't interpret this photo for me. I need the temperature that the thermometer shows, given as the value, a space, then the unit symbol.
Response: 41.8 °C
